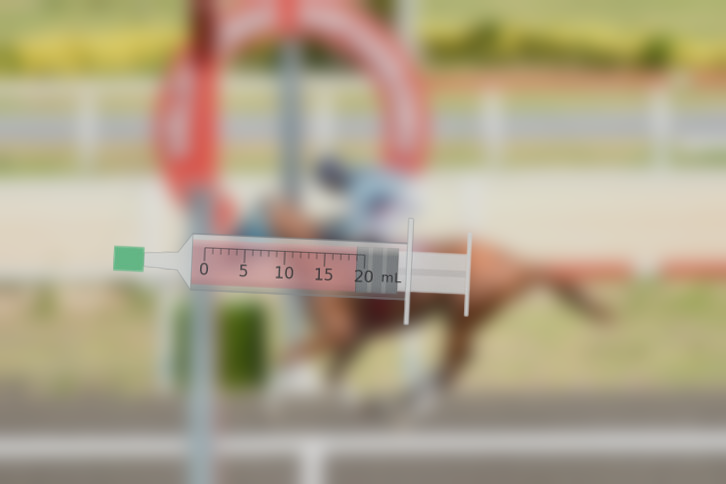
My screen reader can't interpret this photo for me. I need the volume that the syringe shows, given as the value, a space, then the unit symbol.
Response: 19 mL
